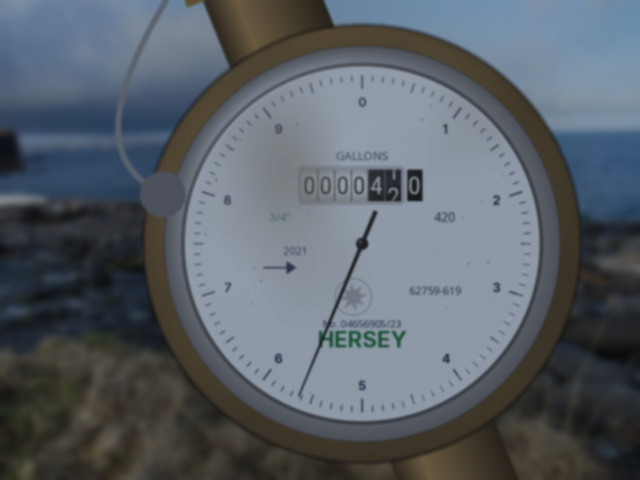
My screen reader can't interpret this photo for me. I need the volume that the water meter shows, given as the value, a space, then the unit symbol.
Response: 415.6 gal
